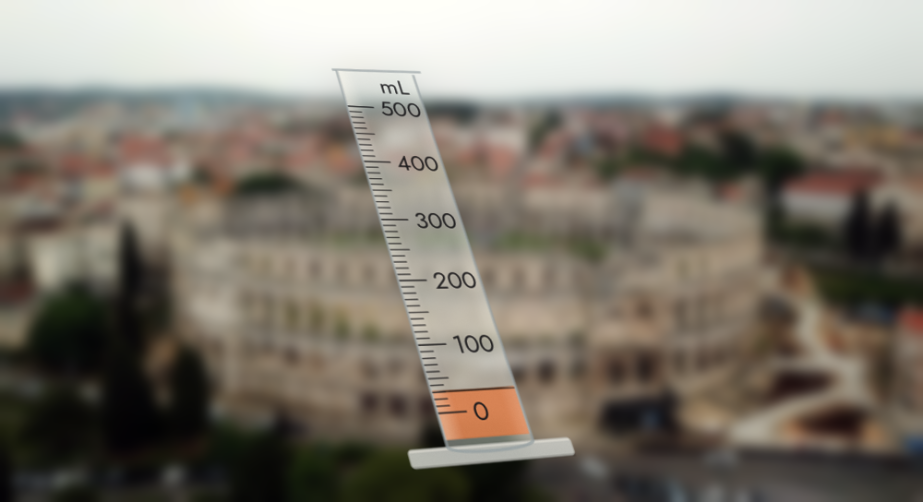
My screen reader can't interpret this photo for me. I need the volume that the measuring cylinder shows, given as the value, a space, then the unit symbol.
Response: 30 mL
